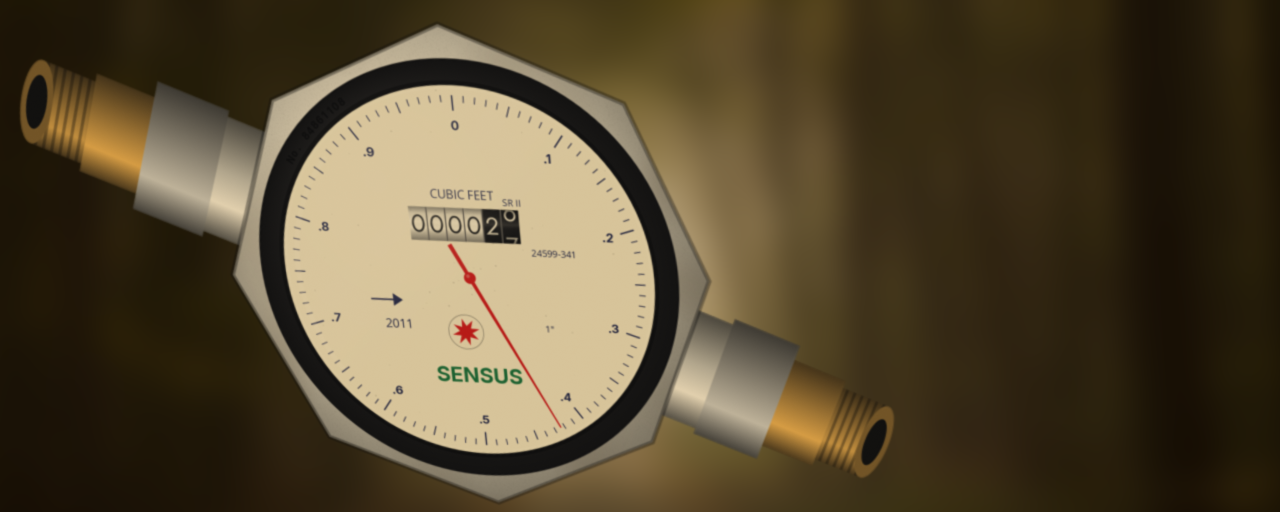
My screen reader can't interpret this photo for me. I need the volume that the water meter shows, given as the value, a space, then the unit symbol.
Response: 26.42 ft³
